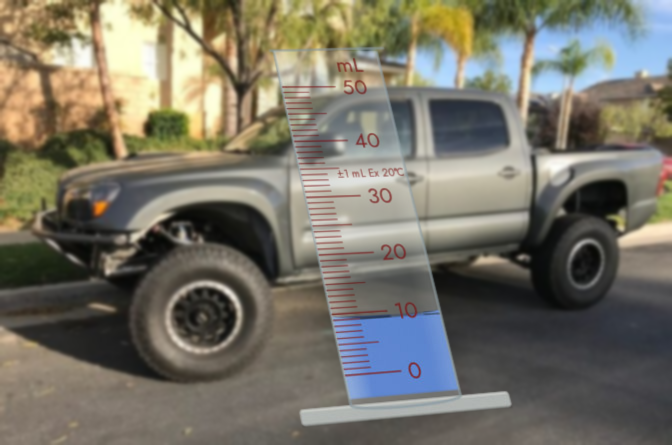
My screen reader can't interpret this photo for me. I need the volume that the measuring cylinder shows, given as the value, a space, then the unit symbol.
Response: 9 mL
